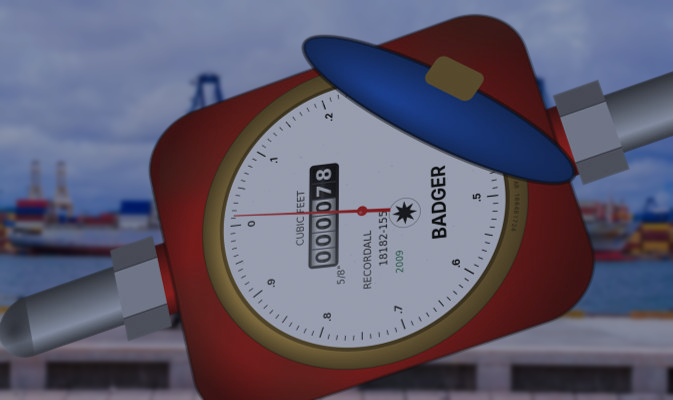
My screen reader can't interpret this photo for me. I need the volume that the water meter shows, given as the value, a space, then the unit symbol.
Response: 78.01 ft³
